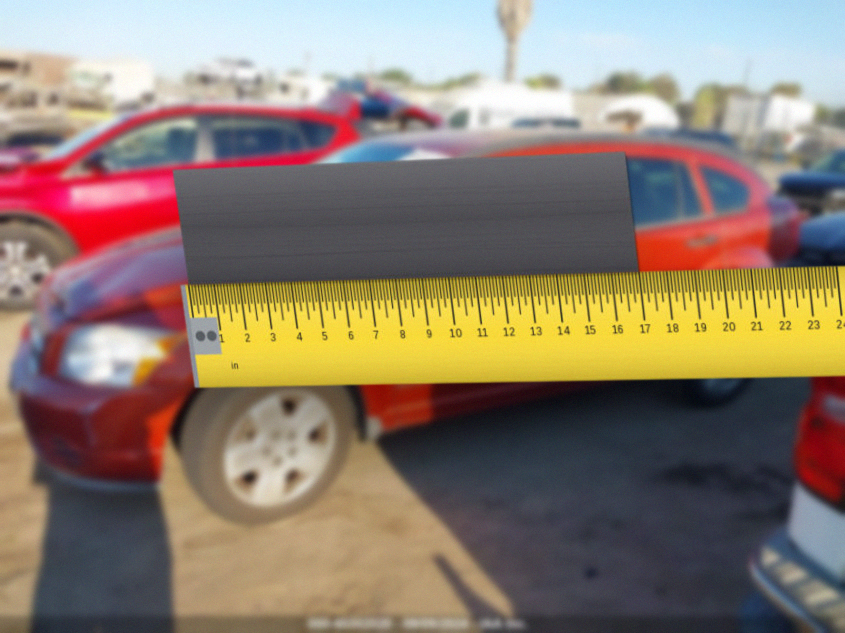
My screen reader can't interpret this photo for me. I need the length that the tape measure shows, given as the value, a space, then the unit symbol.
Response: 17 in
